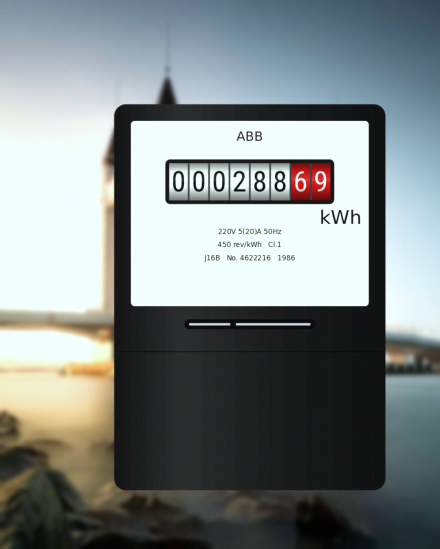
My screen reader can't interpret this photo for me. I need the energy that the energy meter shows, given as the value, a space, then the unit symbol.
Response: 288.69 kWh
